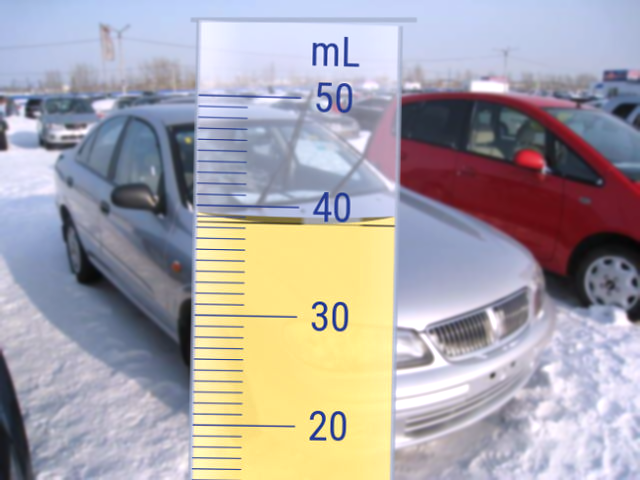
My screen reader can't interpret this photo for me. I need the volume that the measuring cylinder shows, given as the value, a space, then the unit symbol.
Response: 38.5 mL
